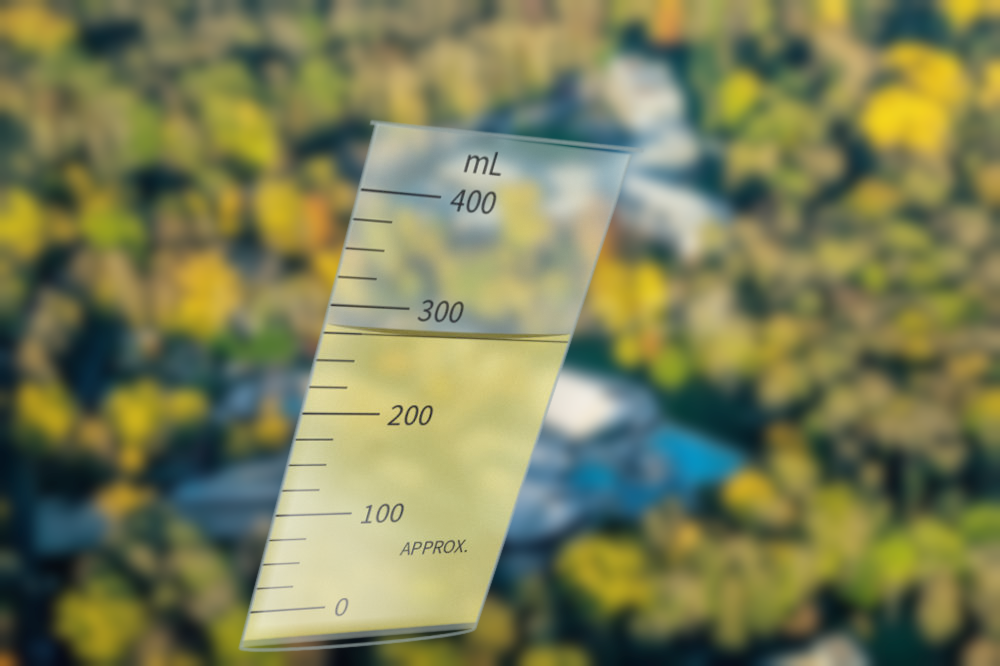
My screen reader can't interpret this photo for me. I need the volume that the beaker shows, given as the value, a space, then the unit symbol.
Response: 275 mL
